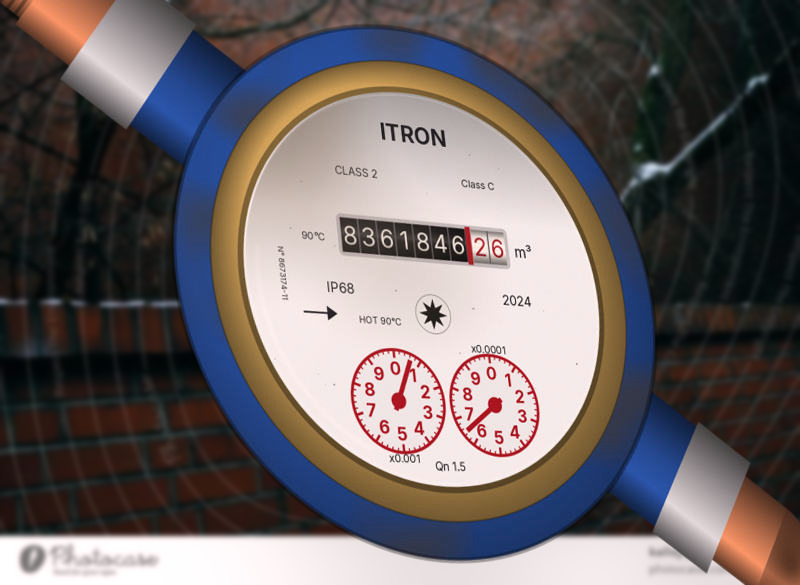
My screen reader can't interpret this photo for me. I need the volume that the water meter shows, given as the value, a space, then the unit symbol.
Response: 8361846.2606 m³
